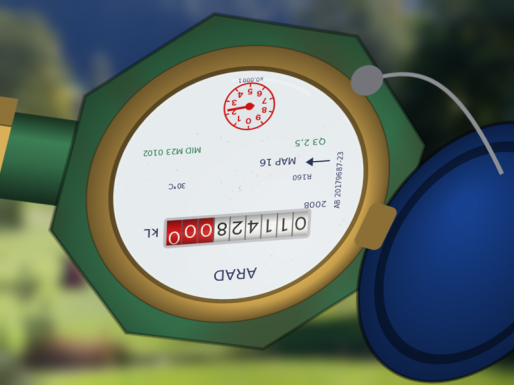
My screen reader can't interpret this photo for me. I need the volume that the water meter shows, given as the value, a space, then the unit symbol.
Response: 11428.0002 kL
